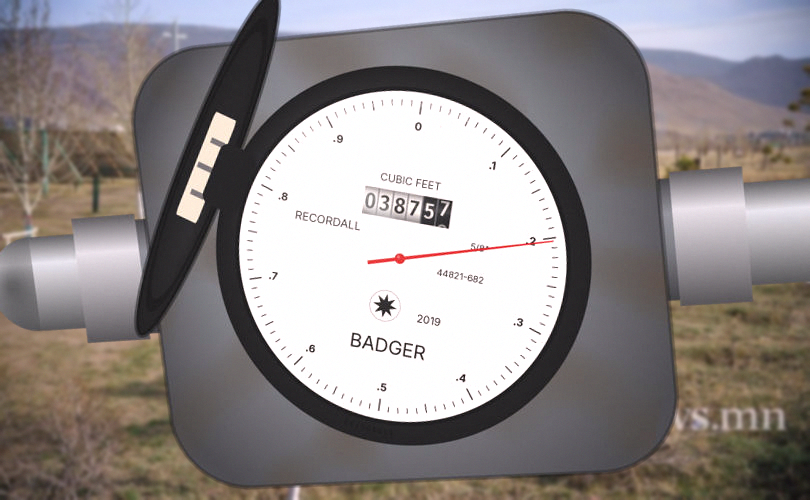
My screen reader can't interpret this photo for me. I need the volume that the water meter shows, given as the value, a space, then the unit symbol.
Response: 38757.20 ft³
